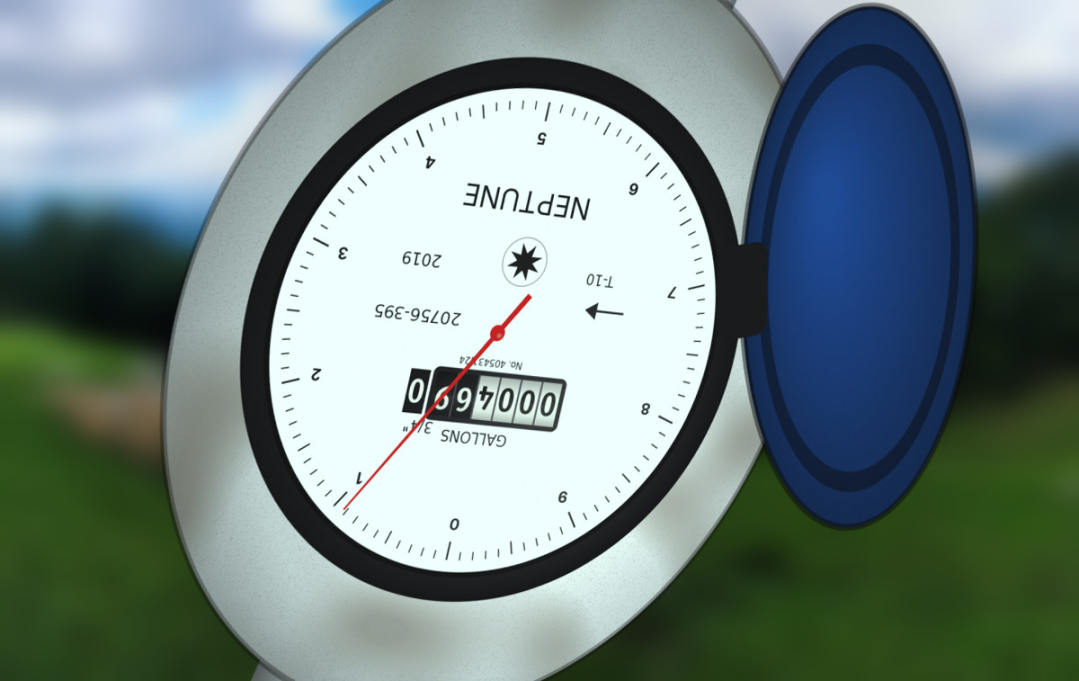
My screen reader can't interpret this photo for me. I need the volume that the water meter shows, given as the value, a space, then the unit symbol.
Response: 4690.9 gal
